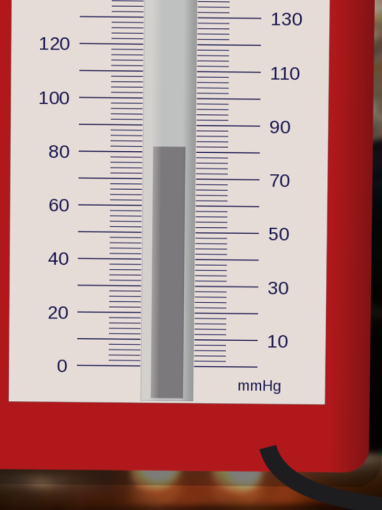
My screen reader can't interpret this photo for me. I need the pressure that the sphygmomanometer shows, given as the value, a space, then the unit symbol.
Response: 82 mmHg
